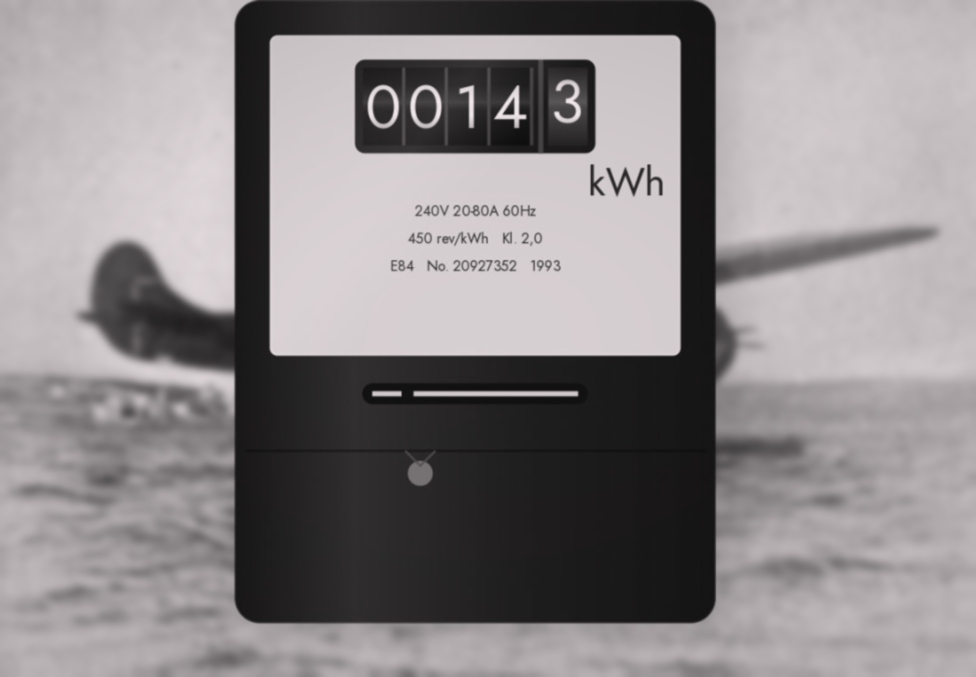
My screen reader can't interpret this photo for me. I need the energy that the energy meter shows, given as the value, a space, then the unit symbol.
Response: 14.3 kWh
